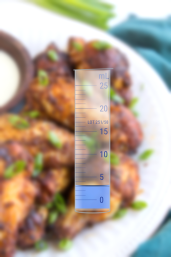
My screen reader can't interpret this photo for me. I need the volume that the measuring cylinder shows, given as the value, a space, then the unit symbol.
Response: 3 mL
